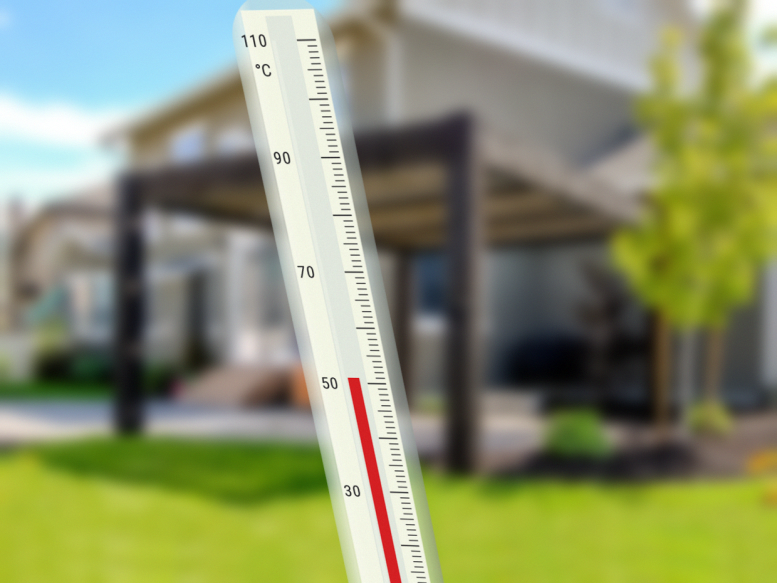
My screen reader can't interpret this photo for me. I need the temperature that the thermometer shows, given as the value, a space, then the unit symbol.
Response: 51 °C
